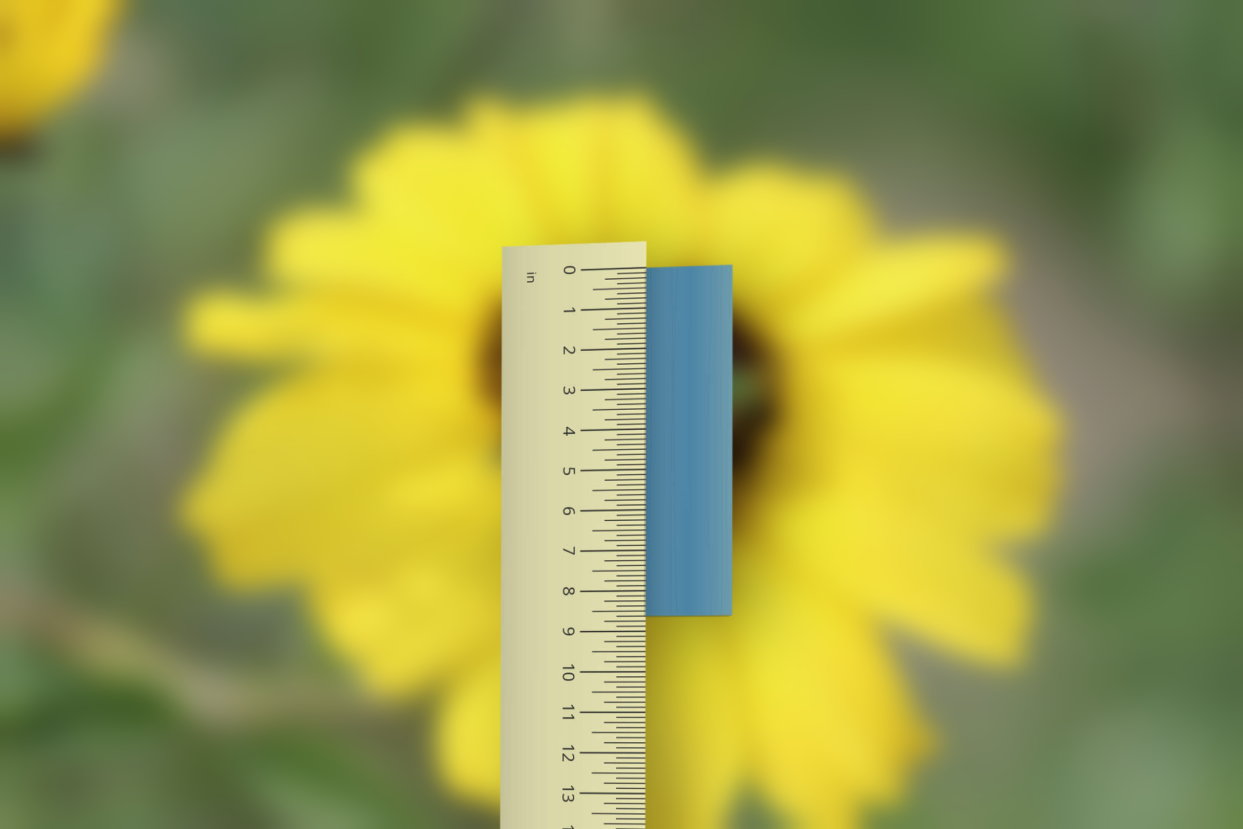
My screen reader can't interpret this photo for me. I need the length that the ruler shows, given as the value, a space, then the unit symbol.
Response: 8.625 in
